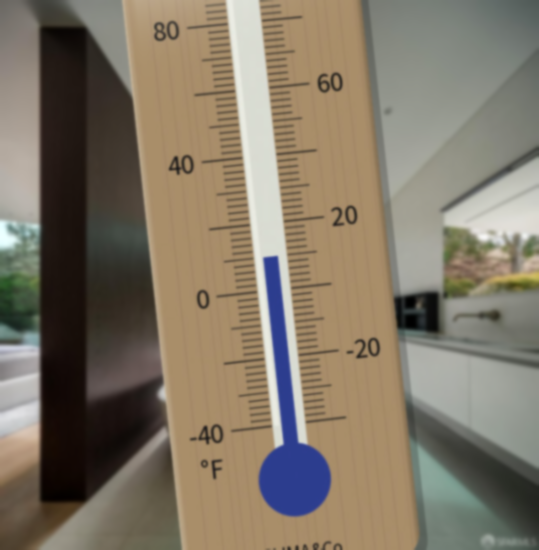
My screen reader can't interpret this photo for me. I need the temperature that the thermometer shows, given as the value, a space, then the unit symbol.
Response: 10 °F
